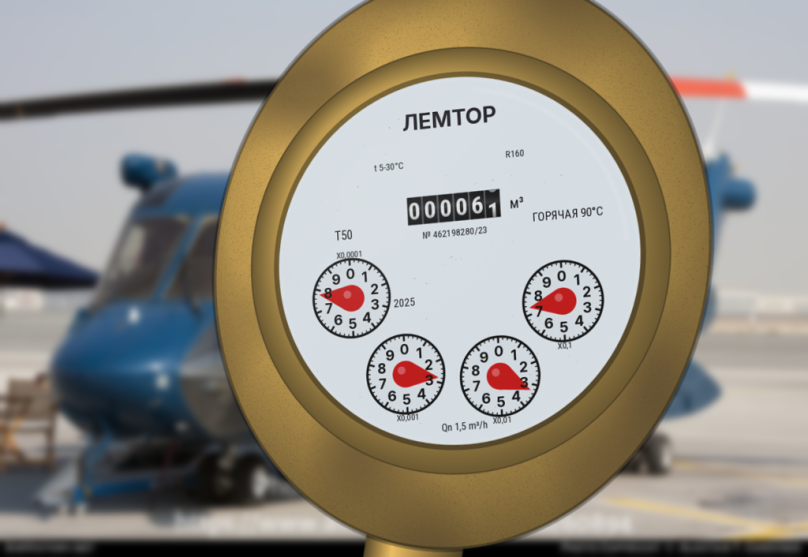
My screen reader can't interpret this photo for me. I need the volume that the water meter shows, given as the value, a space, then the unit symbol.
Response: 60.7327 m³
